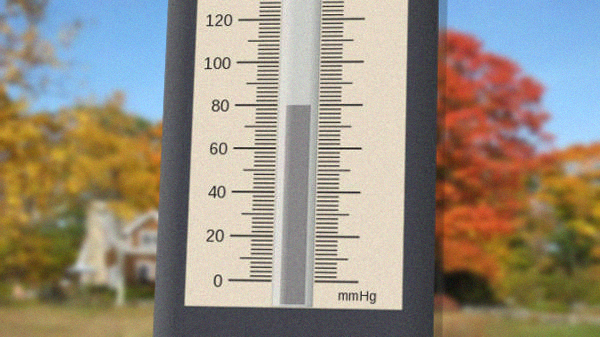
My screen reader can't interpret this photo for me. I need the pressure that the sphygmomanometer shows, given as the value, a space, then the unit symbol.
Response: 80 mmHg
